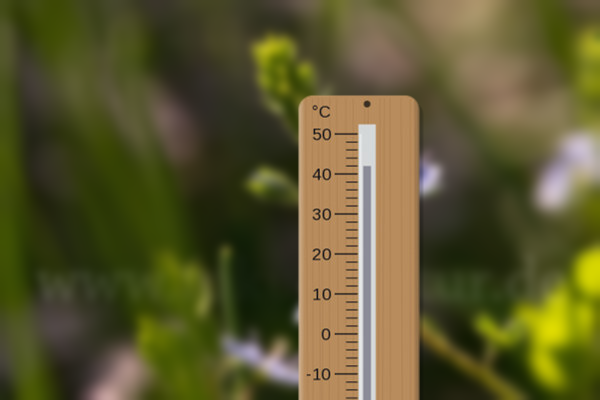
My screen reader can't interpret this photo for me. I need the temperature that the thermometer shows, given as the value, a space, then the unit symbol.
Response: 42 °C
